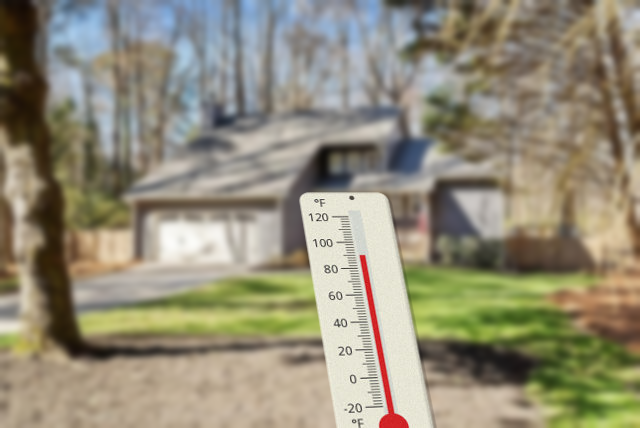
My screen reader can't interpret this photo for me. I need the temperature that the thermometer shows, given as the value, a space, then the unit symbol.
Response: 90 °F
